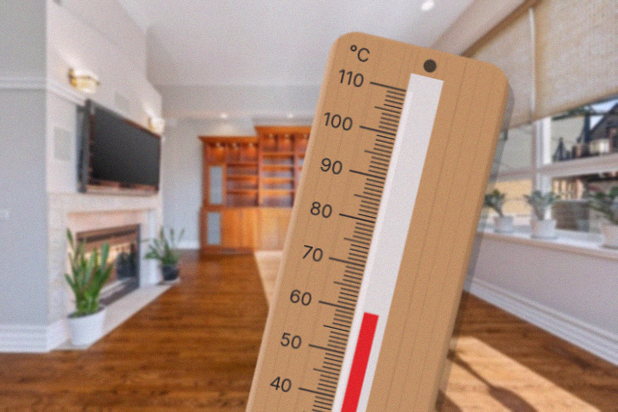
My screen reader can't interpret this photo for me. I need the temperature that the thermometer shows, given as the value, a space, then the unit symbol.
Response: 60 °C
